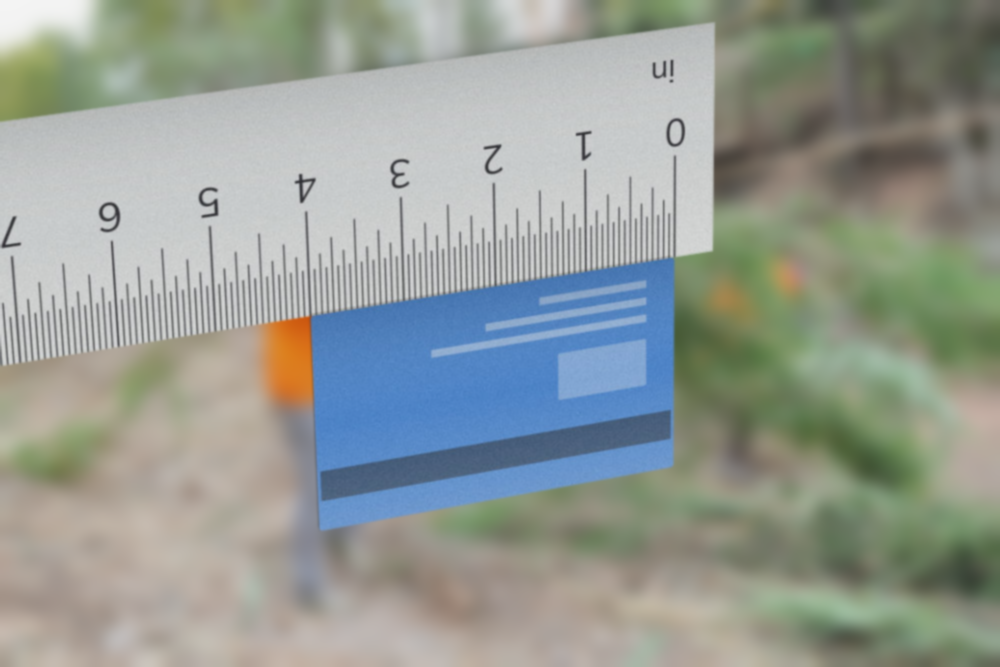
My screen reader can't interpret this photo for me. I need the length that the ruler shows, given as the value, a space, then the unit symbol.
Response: 4 in
